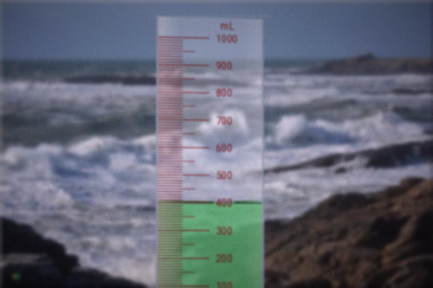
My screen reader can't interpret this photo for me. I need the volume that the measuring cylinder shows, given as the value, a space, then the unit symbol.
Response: 400 mL
